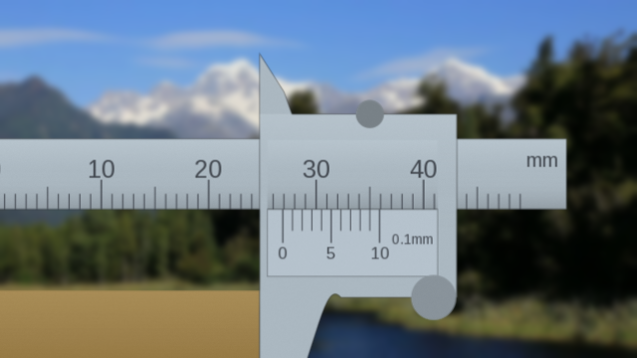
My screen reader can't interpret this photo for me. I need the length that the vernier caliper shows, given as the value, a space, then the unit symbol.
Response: 26.9 mm
